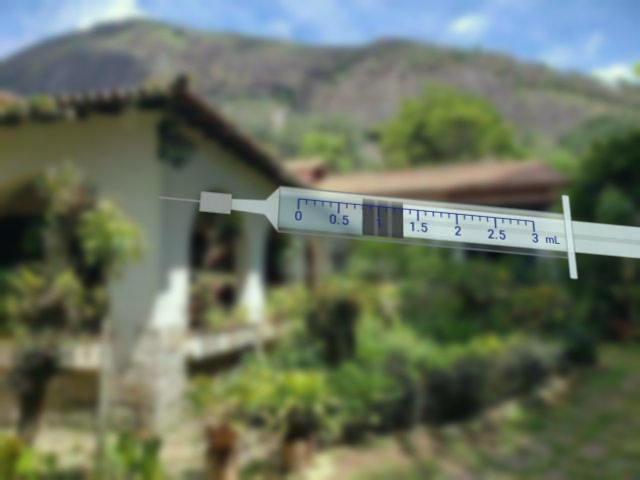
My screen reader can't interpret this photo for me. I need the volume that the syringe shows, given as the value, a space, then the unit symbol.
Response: 0.8 mL
